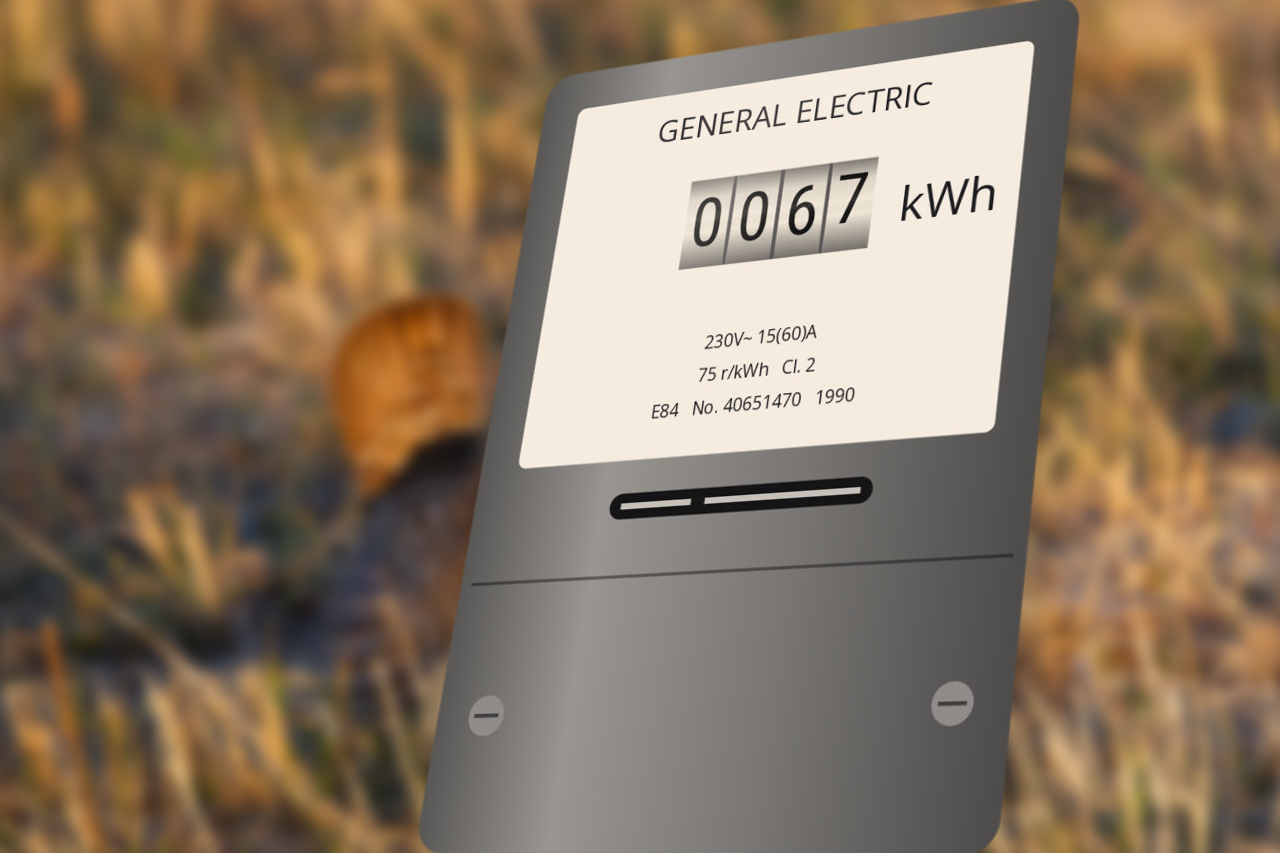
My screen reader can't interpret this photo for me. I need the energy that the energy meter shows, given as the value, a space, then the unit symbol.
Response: 67 kWh
